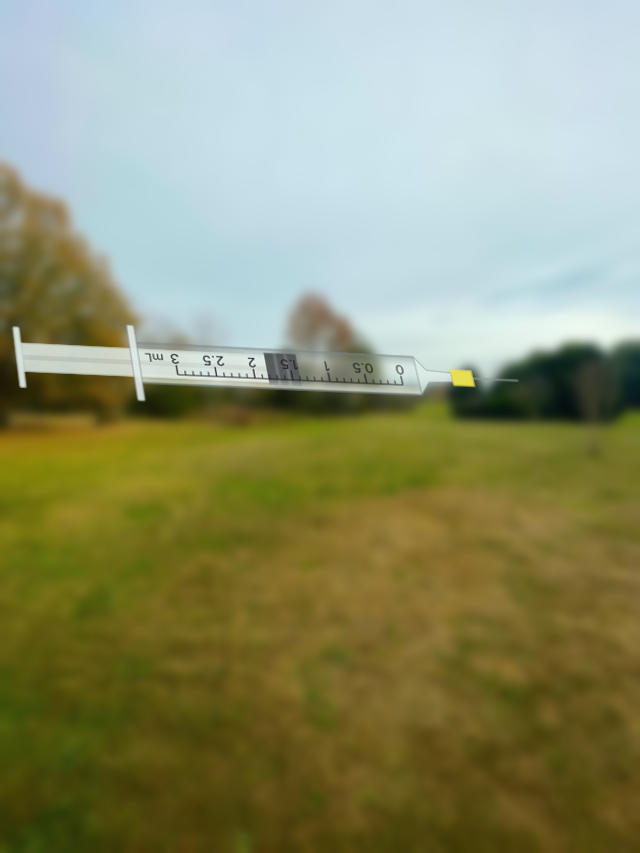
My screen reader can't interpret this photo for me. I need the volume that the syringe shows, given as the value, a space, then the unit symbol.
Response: 1.4 mL
